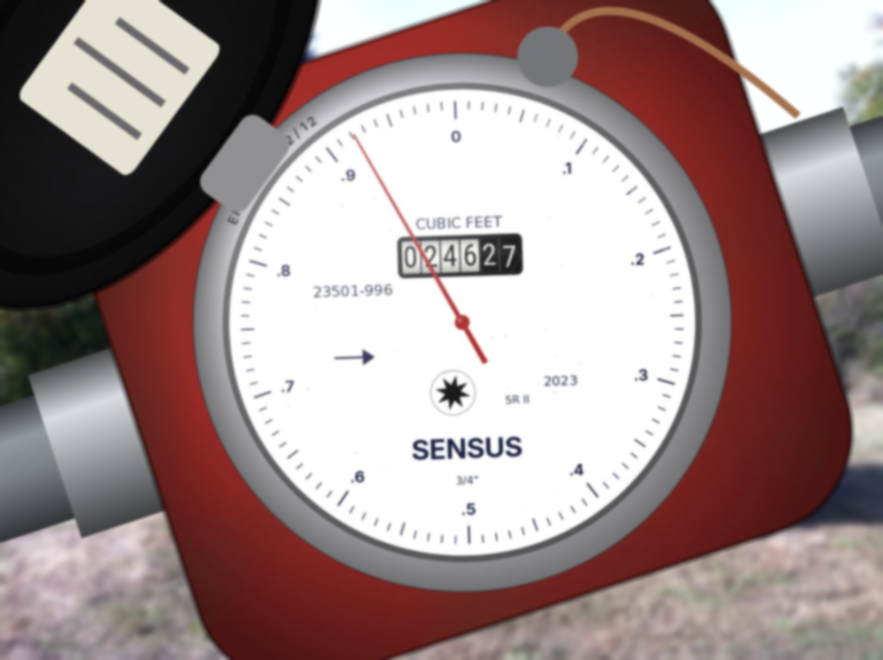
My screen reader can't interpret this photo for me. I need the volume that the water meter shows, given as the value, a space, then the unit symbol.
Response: 24626.92 ft³
